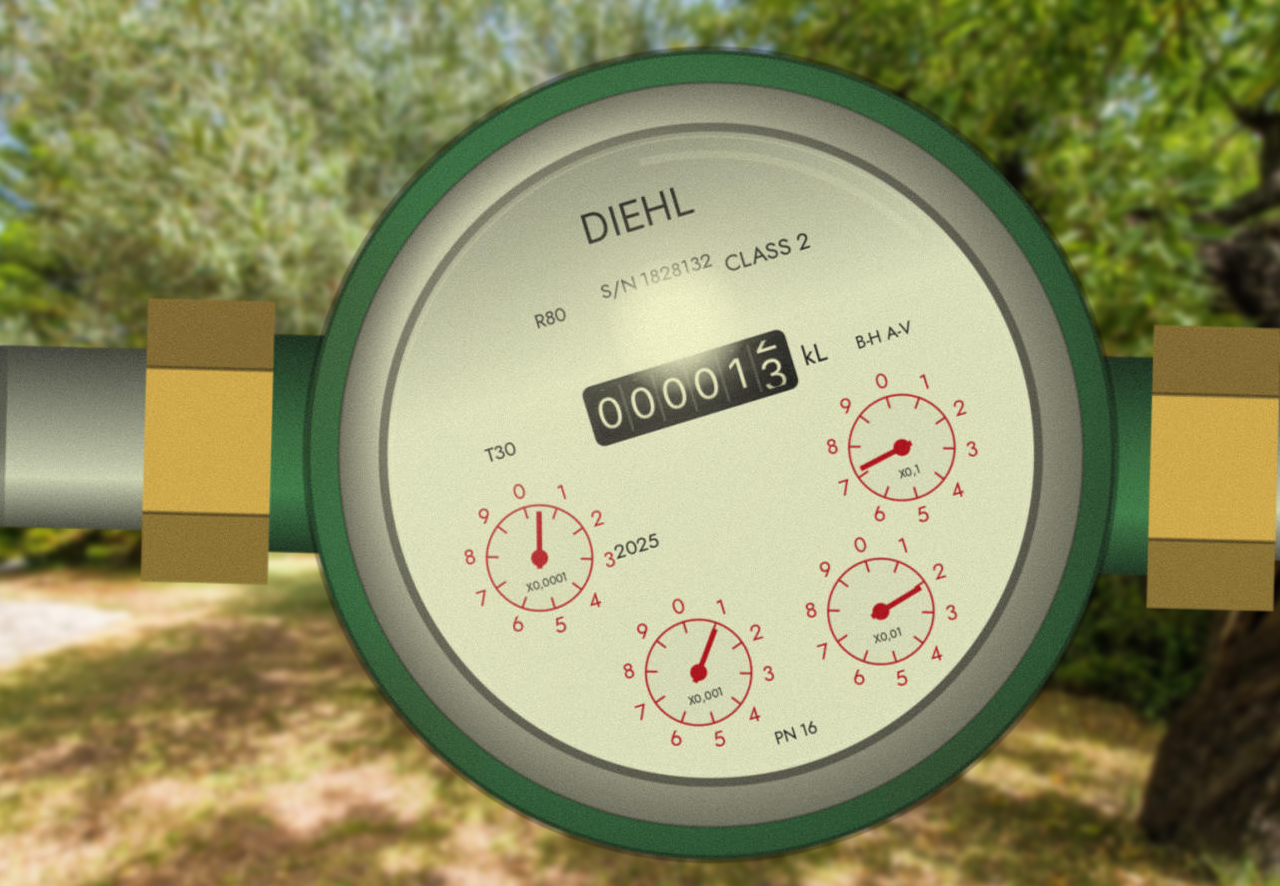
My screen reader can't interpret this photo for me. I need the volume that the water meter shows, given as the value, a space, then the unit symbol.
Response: 12.7210 kL
